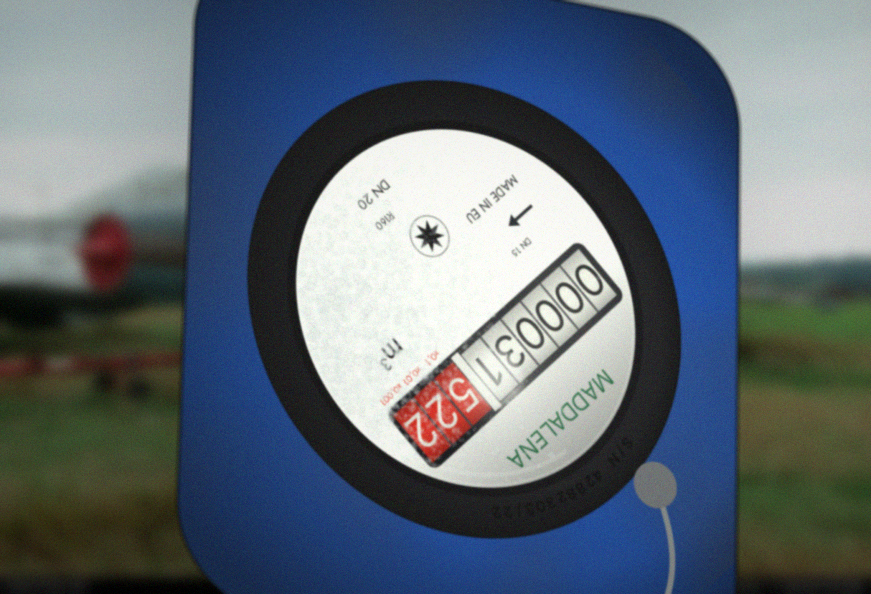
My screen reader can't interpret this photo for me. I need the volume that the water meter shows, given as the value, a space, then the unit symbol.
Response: 31.522 m³
